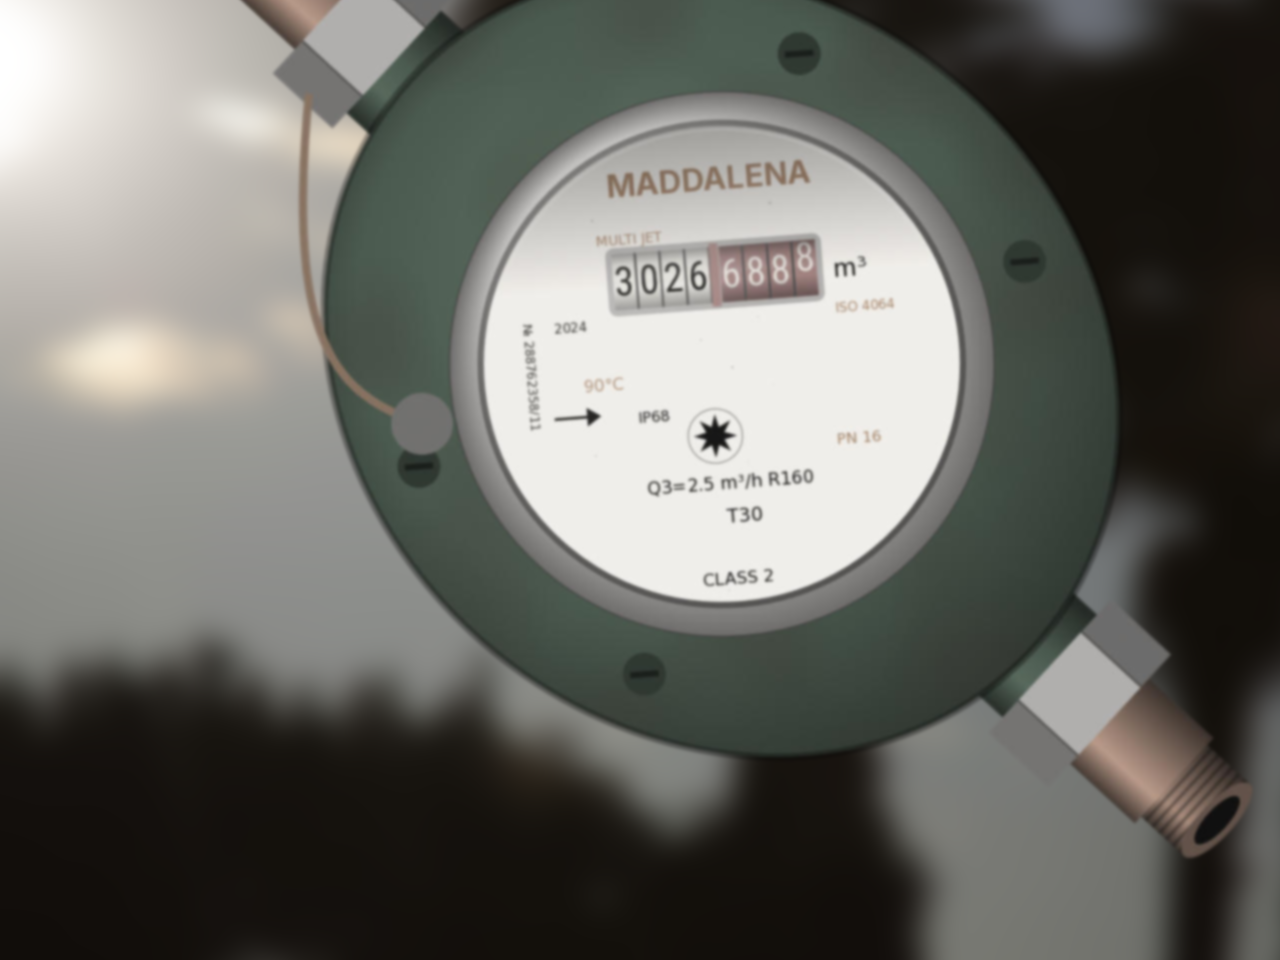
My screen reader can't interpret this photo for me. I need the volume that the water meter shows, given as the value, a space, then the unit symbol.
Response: 3026.6888 m³
